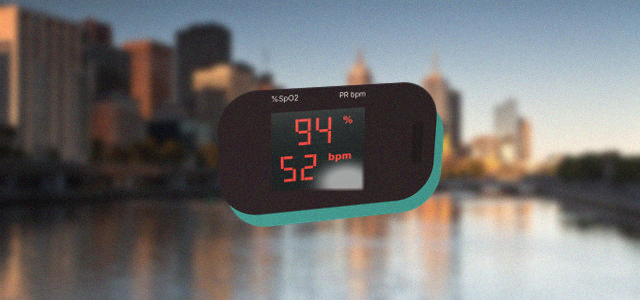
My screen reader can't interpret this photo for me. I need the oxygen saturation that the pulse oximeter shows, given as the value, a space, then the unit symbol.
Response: 94 %
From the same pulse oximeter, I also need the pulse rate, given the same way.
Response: 52 bpm
